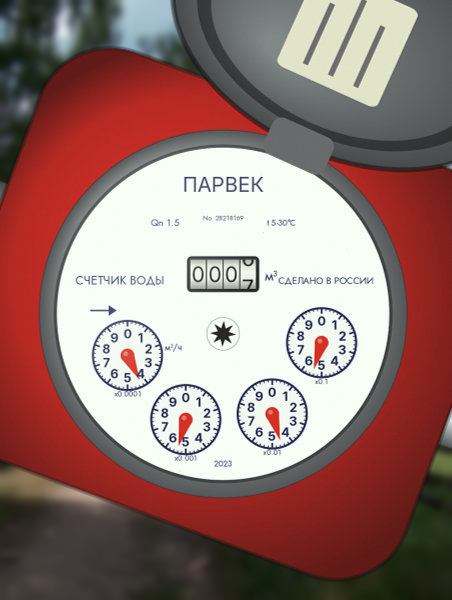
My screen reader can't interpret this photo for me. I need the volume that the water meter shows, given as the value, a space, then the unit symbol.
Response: 6.5454 m³
